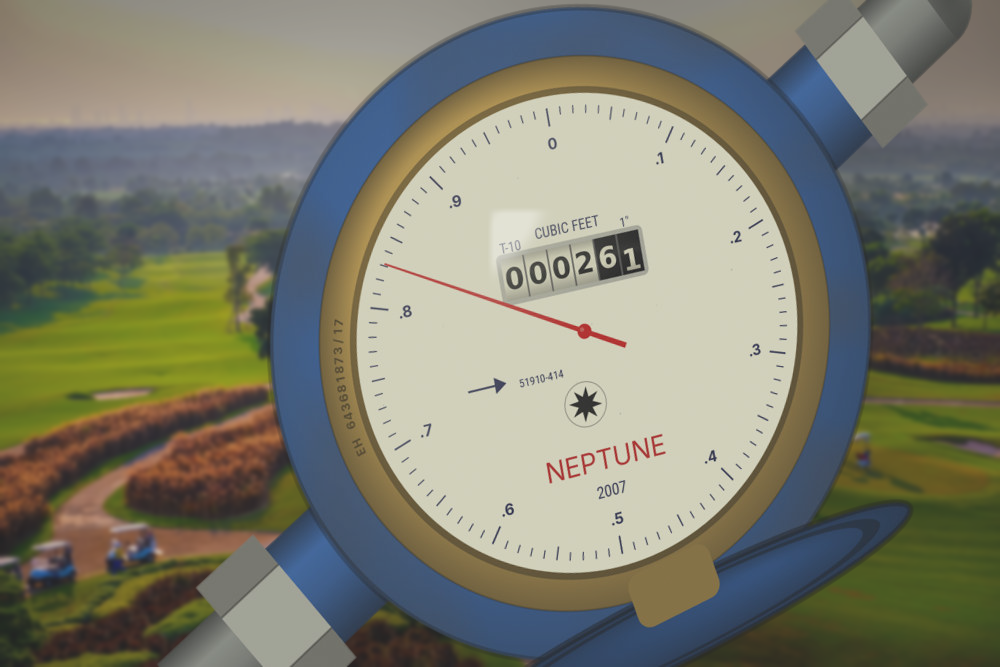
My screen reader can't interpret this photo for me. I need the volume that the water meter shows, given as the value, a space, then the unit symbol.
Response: 260.83 ft³
